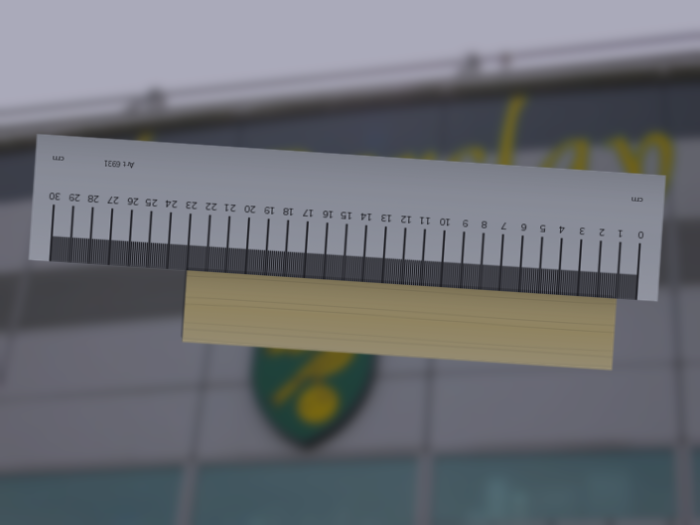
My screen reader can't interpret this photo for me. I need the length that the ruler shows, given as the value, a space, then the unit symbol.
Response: 22 cm
